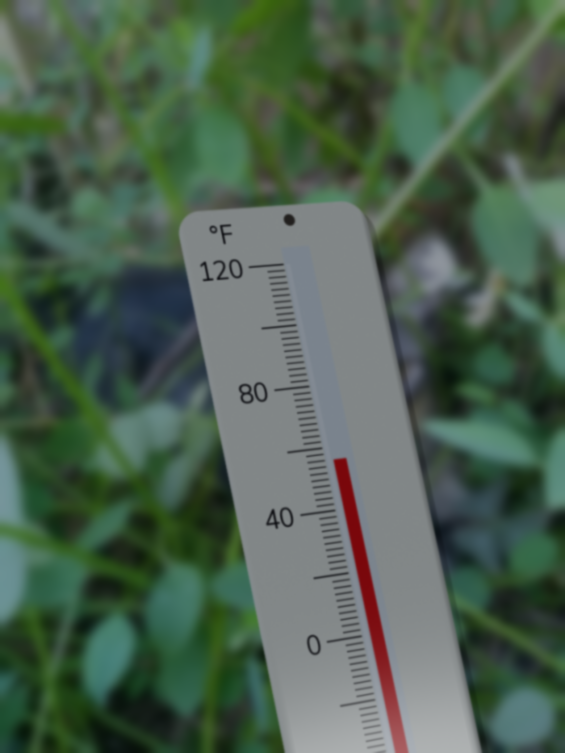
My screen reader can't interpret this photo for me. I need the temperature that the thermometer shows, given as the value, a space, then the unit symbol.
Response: 56 °F
